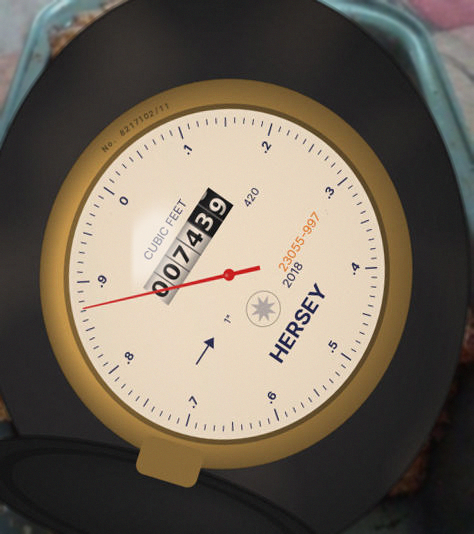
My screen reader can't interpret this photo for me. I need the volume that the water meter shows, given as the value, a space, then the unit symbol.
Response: 7438.87 ft³
